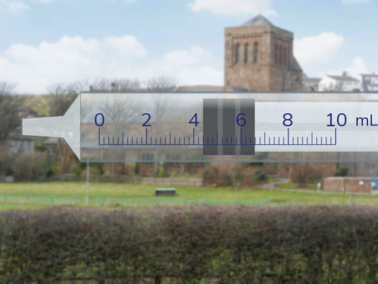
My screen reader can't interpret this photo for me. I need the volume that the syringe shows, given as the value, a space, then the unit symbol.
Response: 4.4 mL
